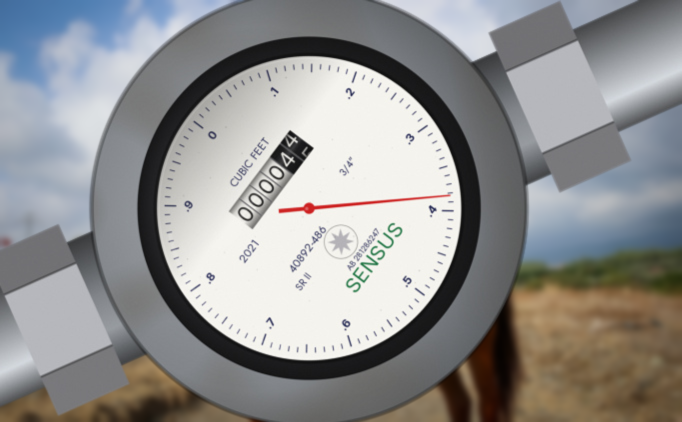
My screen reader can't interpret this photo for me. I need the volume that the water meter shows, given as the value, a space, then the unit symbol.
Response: 44.38 ft³
